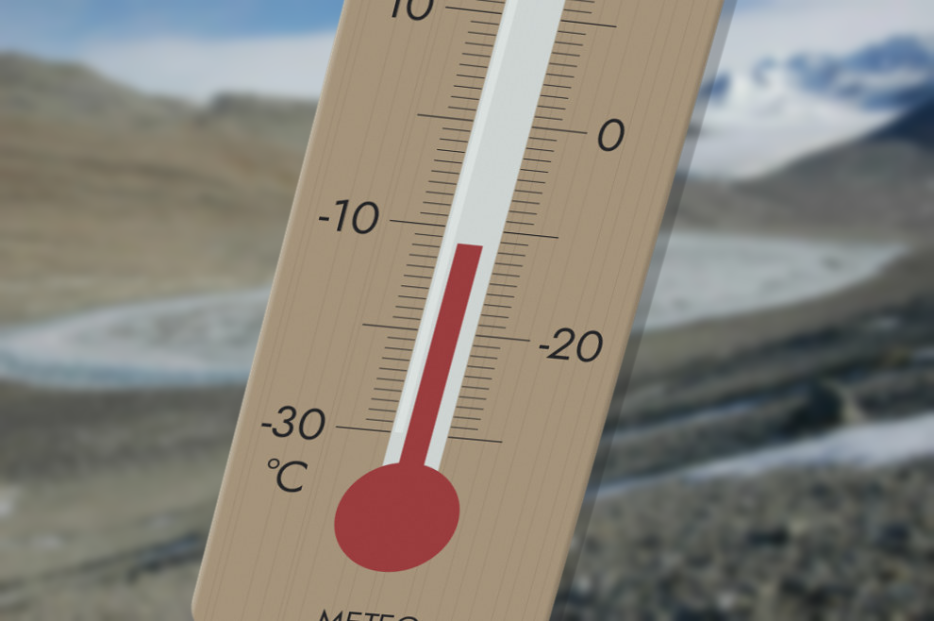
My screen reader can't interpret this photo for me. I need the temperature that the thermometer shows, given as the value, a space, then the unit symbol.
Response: -11.5 °C
